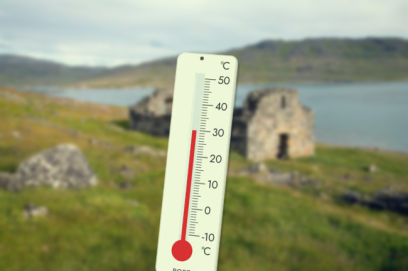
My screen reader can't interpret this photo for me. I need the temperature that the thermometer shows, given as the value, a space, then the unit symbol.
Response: 30 °C
